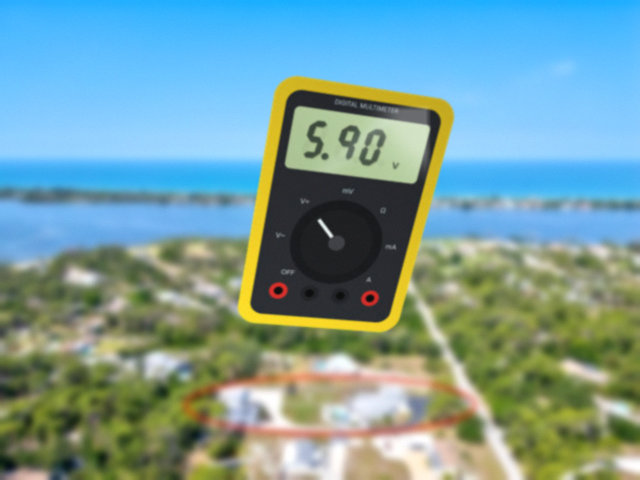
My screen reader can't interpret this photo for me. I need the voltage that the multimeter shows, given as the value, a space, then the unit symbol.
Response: 5.90 V
